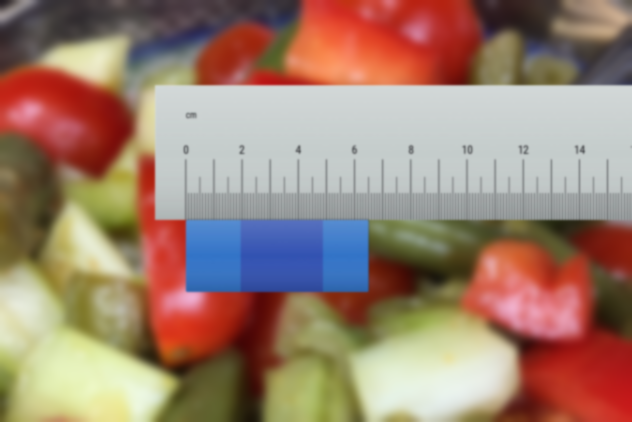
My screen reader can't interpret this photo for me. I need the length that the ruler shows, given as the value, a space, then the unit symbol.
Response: 6.5 cm
